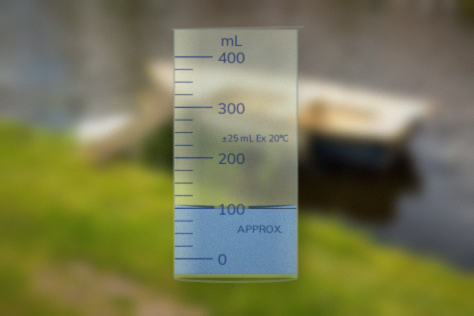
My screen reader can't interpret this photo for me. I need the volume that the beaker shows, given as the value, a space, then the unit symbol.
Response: 100 mL
